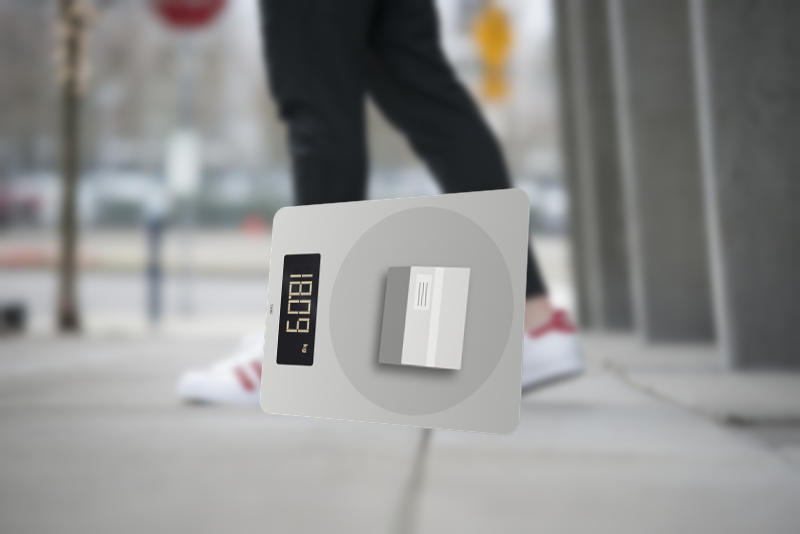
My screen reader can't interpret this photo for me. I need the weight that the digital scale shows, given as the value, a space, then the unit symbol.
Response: 18.09 kg
